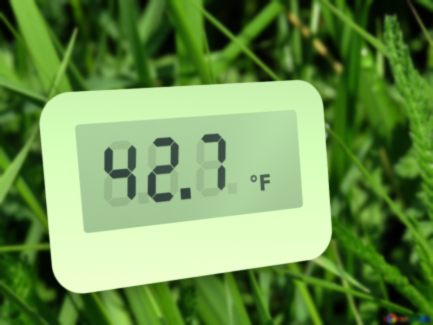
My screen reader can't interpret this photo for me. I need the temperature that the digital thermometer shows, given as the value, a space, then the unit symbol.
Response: 42.7 °F
